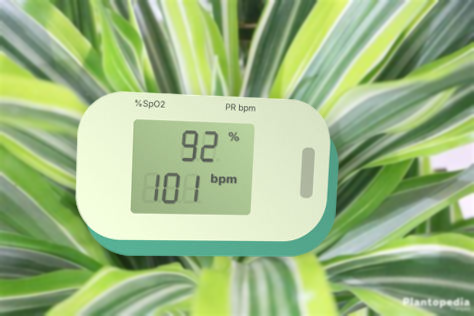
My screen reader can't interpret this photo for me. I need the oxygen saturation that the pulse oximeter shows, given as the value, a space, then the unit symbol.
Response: 92 %
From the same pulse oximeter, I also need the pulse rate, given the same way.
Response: 101 bpm
